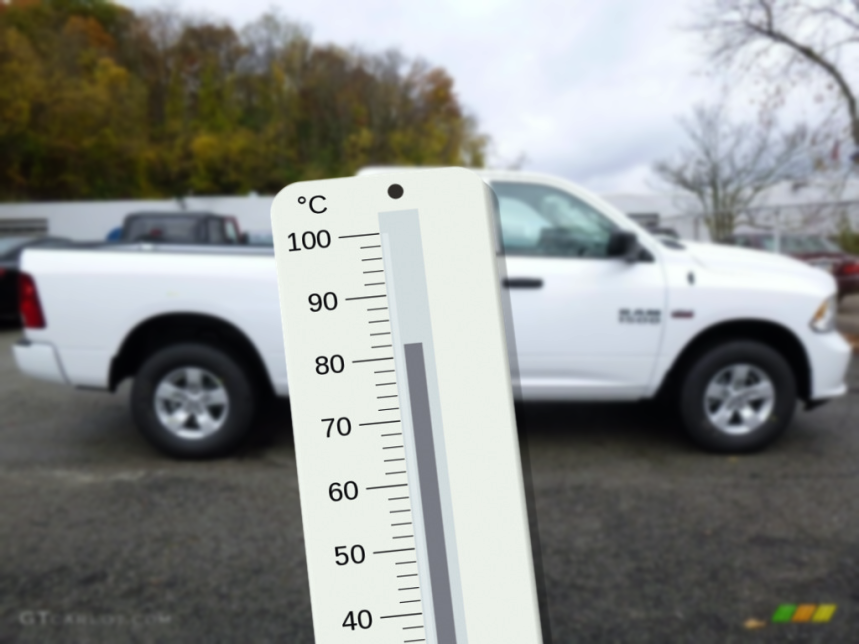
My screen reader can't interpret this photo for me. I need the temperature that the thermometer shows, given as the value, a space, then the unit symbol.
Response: 82 °C
